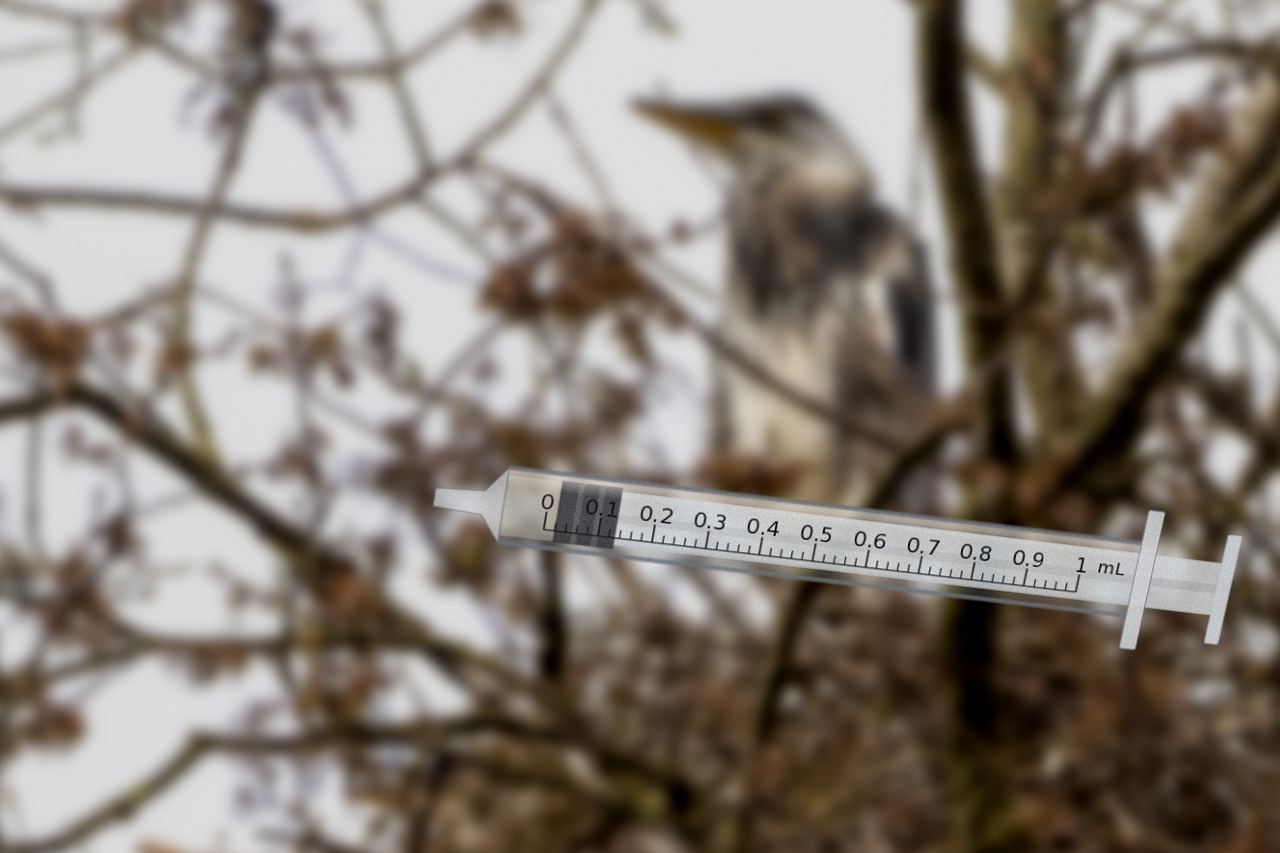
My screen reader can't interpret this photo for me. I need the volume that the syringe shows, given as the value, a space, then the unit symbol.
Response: 0.02 mL
